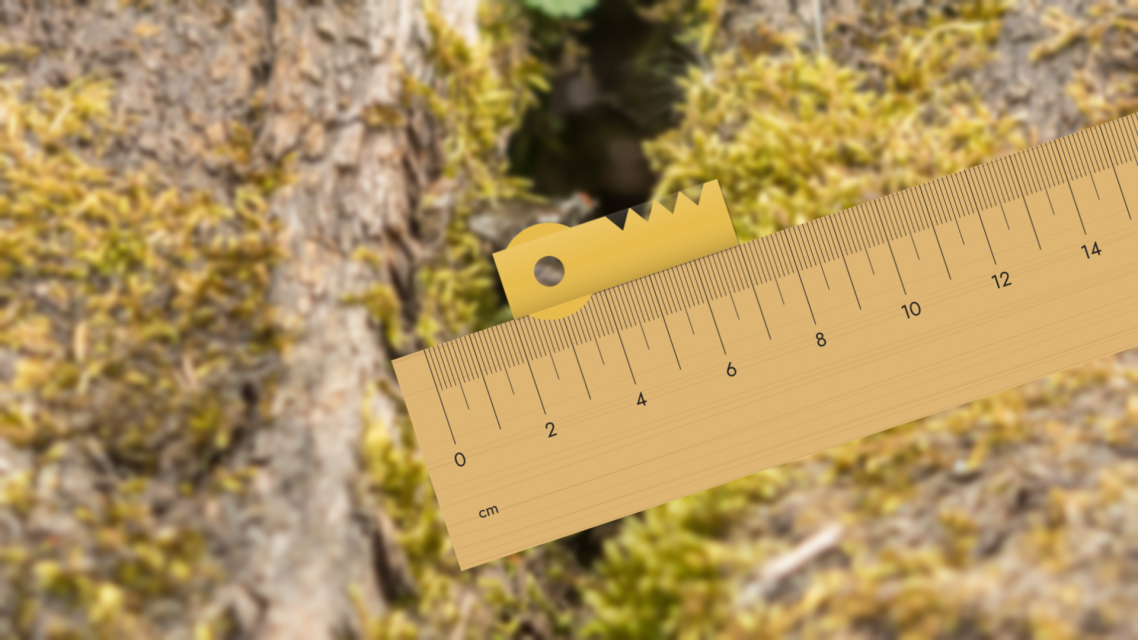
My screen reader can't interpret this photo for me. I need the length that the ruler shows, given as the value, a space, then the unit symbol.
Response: 5 cm
